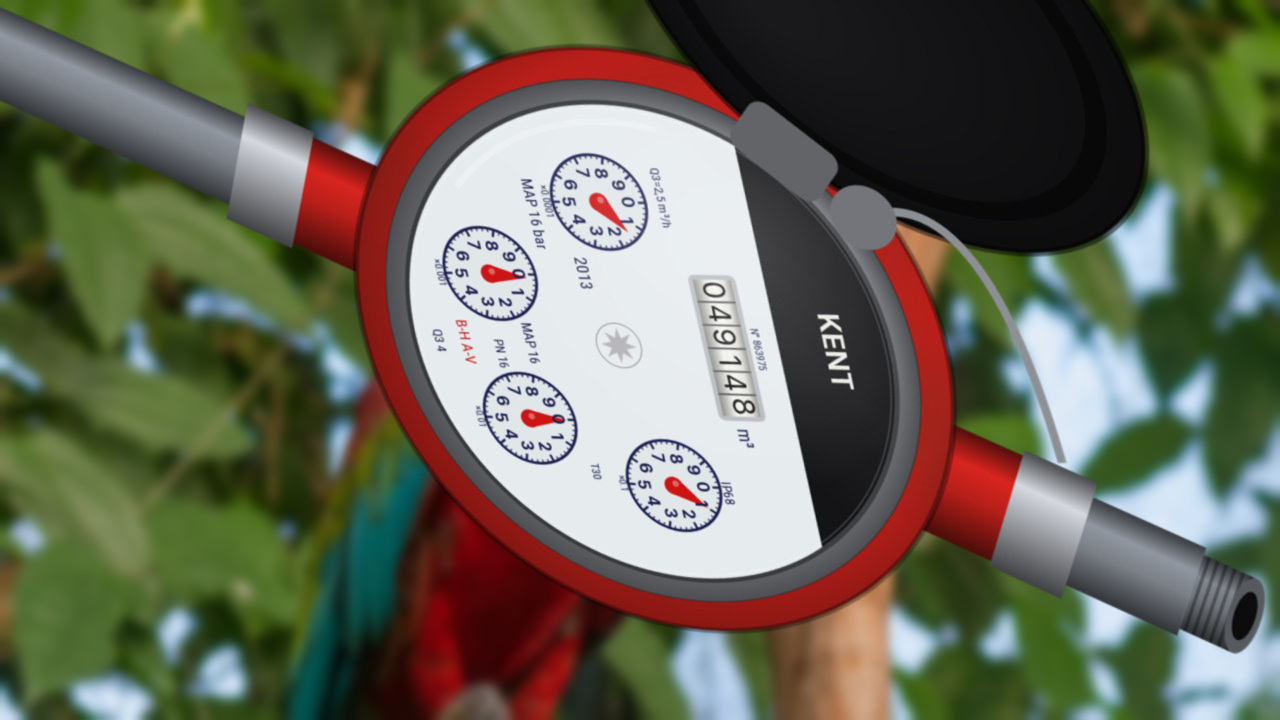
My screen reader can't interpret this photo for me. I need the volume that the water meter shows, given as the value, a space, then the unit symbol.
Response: 49148.1001 m³
